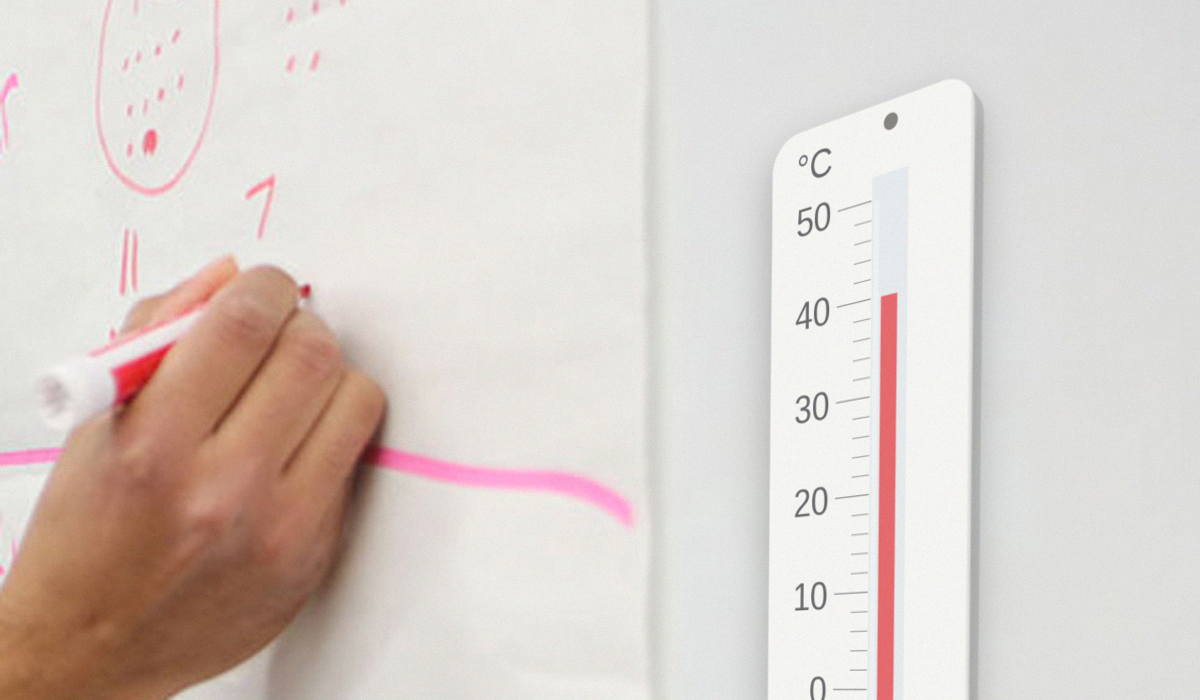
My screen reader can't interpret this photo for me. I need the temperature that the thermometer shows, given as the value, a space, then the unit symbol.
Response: 40 °C
